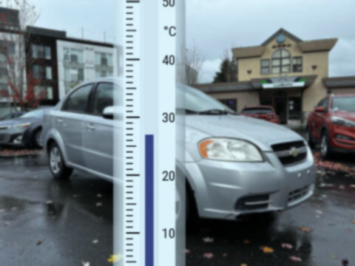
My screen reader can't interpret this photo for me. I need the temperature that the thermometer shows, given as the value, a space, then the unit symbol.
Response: 27 °C
